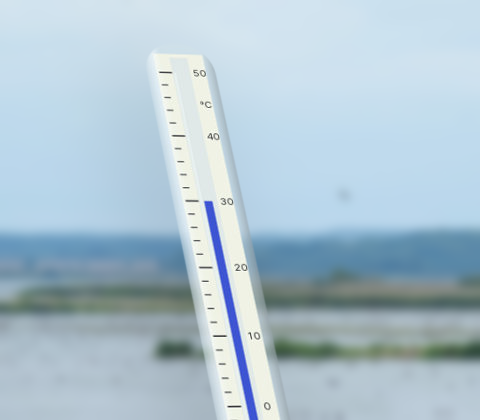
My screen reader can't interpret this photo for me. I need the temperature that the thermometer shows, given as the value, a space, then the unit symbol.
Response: 30 °C
